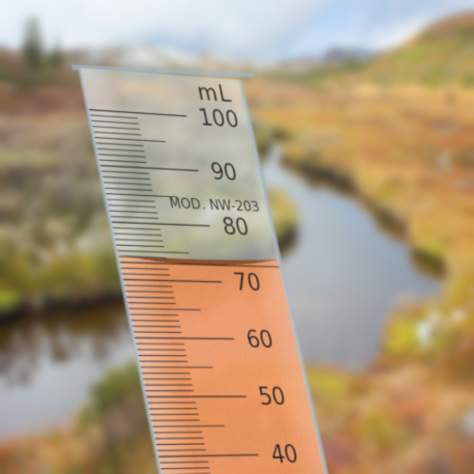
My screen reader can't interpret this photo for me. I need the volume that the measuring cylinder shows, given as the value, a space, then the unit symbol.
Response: 73 mL
